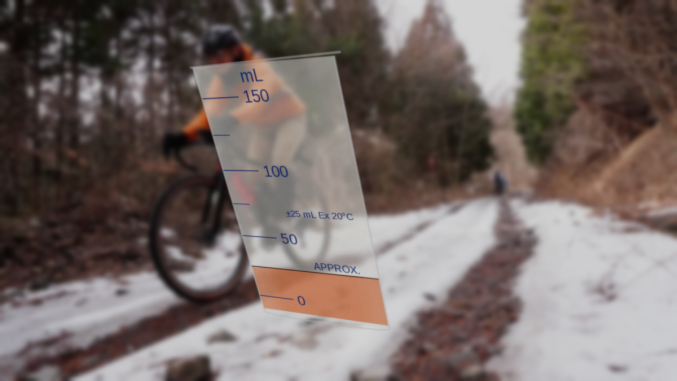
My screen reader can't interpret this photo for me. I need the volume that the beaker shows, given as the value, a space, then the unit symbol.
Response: 25 mL
